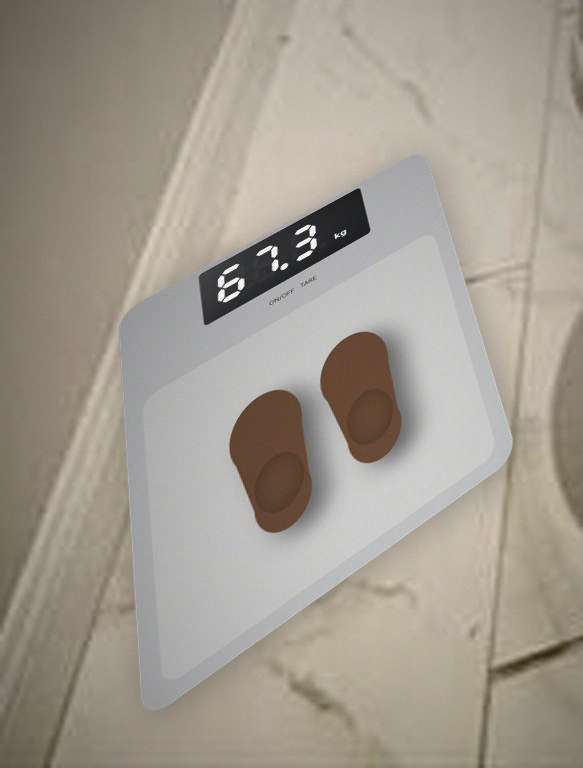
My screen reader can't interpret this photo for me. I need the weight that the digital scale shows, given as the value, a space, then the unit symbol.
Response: 67.3 kg
